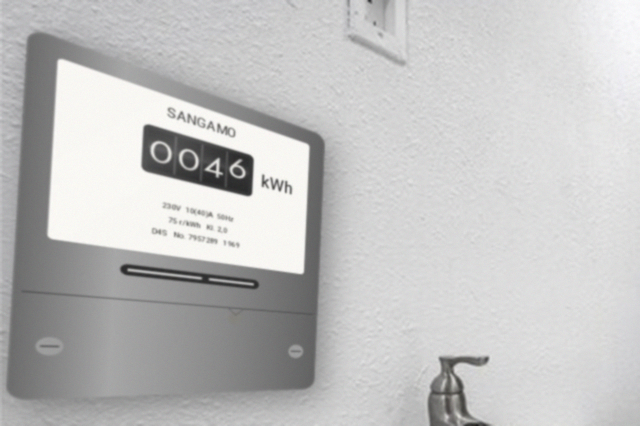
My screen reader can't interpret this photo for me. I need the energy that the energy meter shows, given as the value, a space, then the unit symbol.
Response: 46 kWh
